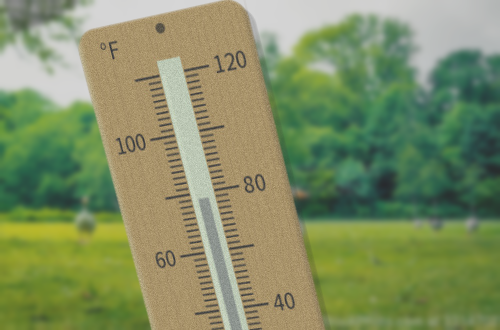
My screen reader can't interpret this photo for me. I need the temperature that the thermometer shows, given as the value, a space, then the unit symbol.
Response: 78 °F
